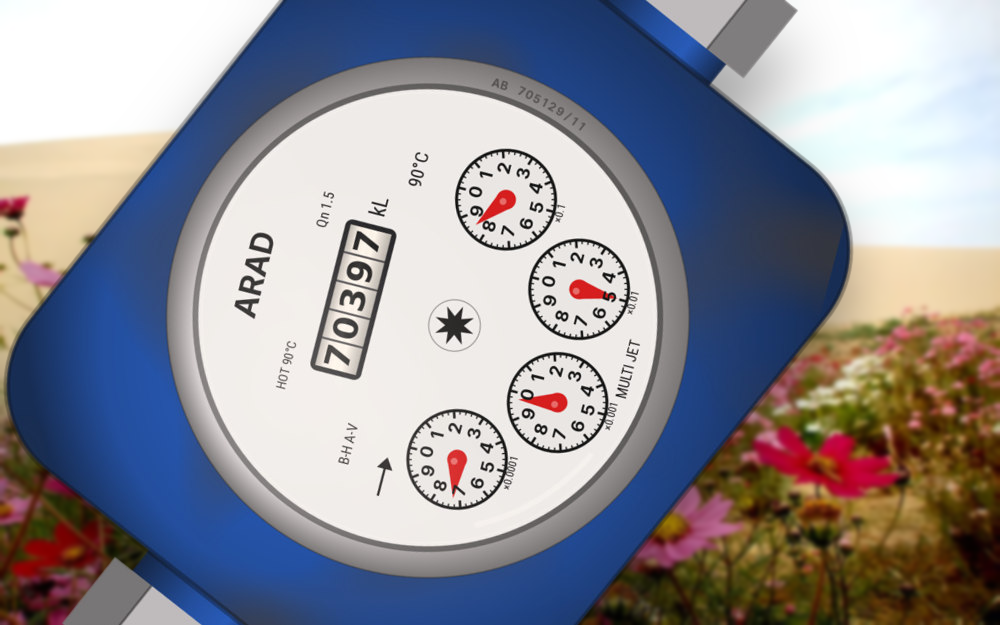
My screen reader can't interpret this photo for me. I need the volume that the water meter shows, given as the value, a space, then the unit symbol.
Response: 70397.8497 kL
